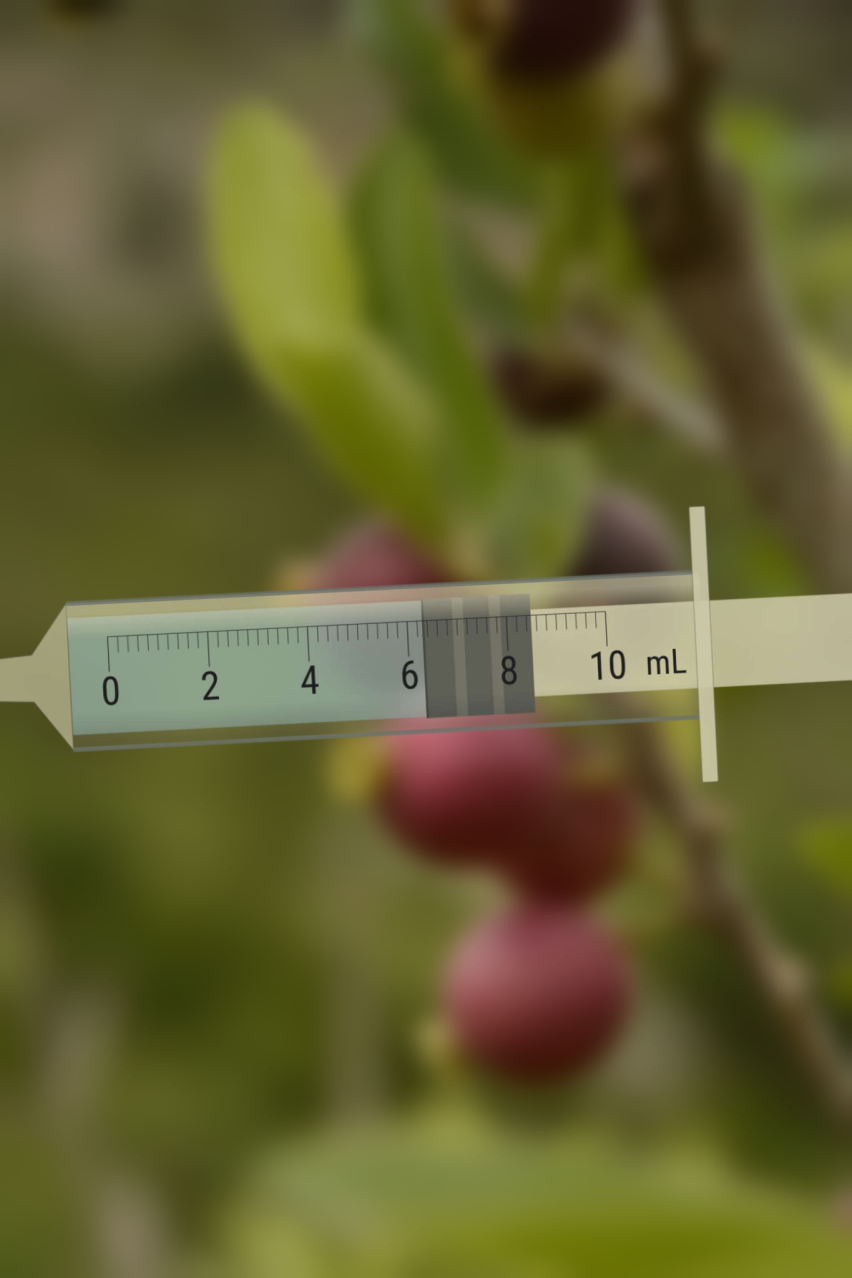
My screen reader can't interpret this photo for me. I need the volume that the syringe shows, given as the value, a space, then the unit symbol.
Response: 6.3 mL
